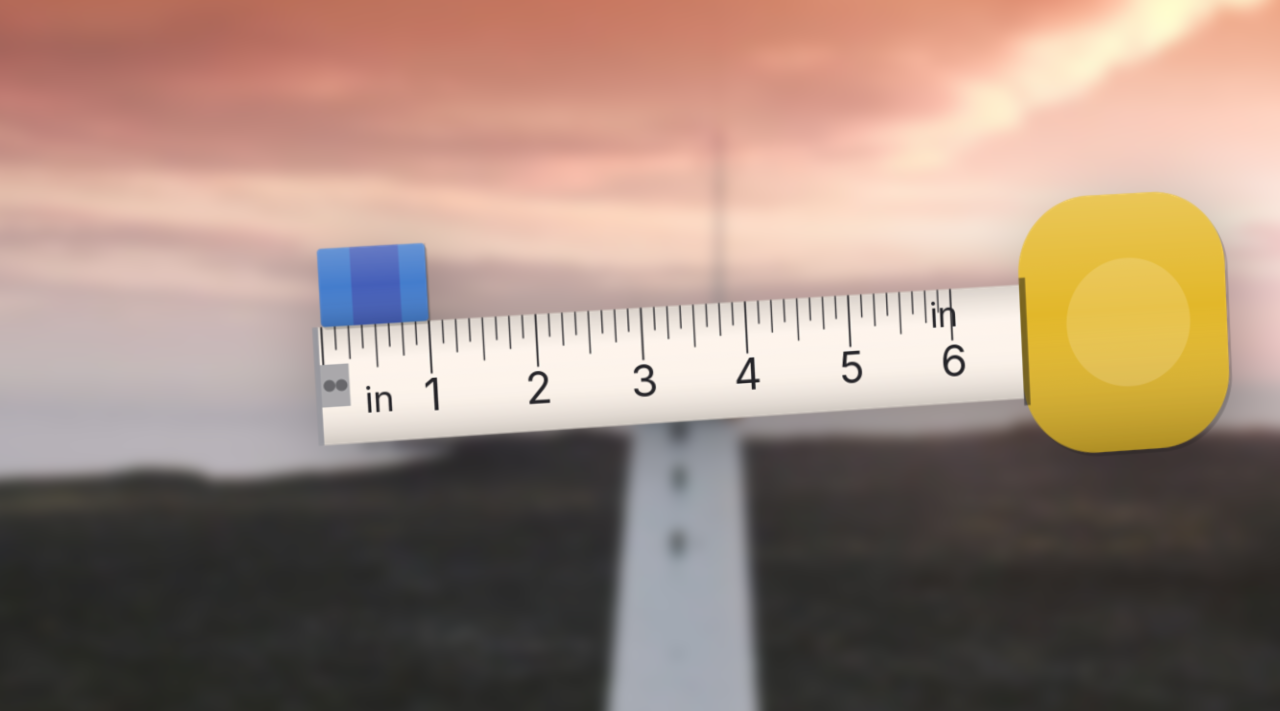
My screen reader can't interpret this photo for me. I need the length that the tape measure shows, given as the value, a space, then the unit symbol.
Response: 1 in
